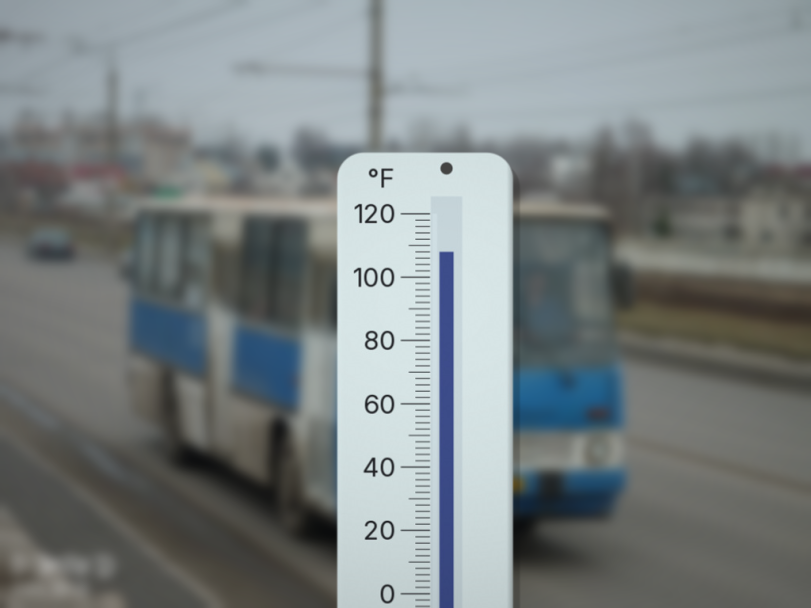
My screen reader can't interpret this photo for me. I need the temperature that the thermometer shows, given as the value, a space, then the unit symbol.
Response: 108 °F
